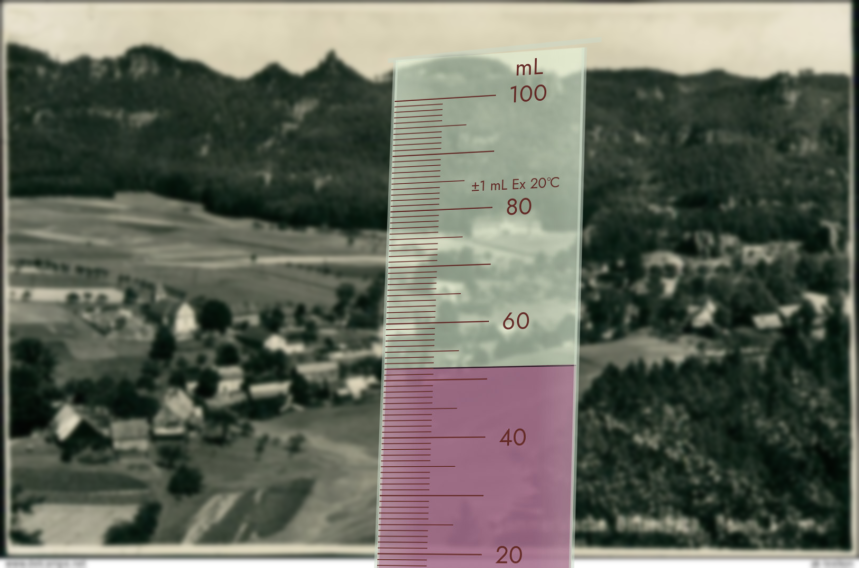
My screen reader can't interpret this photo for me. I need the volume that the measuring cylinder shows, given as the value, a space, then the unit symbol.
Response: 52 mL
